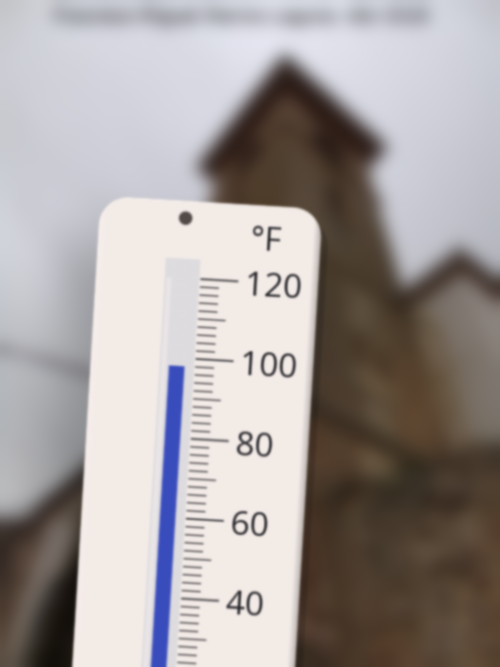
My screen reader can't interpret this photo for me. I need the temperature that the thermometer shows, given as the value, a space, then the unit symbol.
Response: 98 °F
